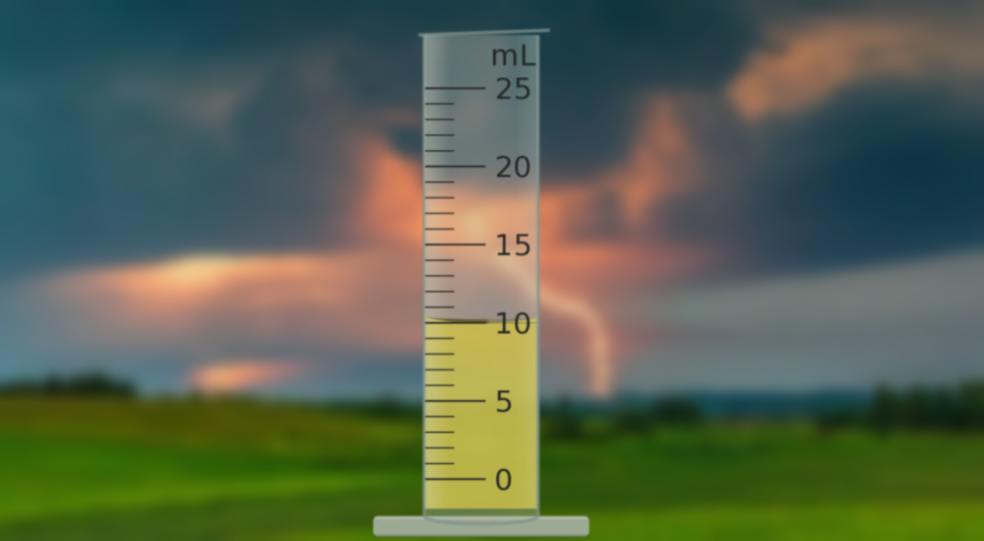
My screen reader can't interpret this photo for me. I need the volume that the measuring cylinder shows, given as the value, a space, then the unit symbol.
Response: 10 mL
